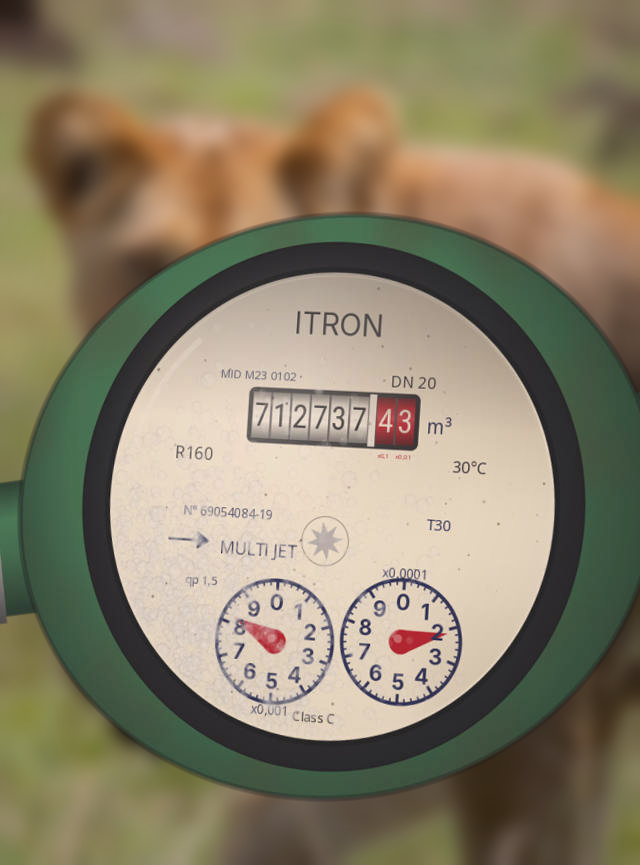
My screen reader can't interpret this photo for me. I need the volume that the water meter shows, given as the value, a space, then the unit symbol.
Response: 712737.4382 m³
